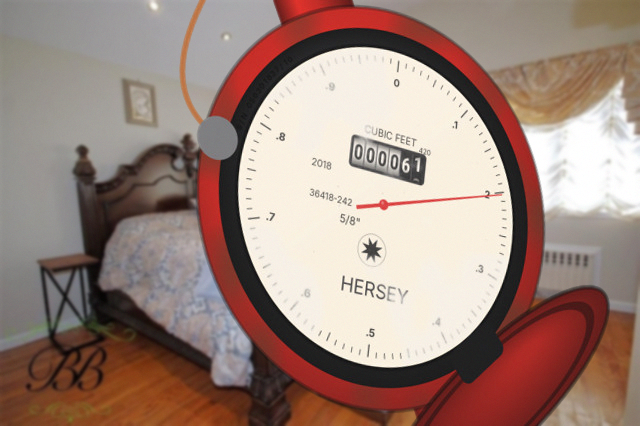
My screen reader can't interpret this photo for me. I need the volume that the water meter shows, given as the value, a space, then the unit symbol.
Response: 61.20 ft³
